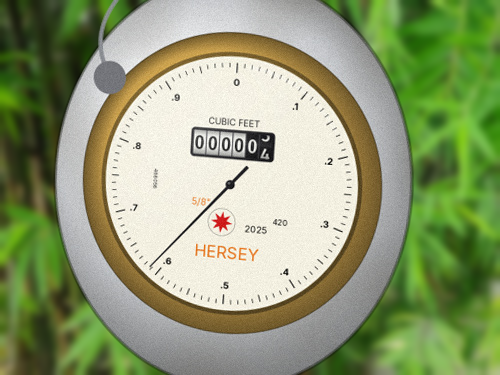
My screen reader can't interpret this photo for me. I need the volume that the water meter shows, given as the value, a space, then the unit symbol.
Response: 3.61 ft³
